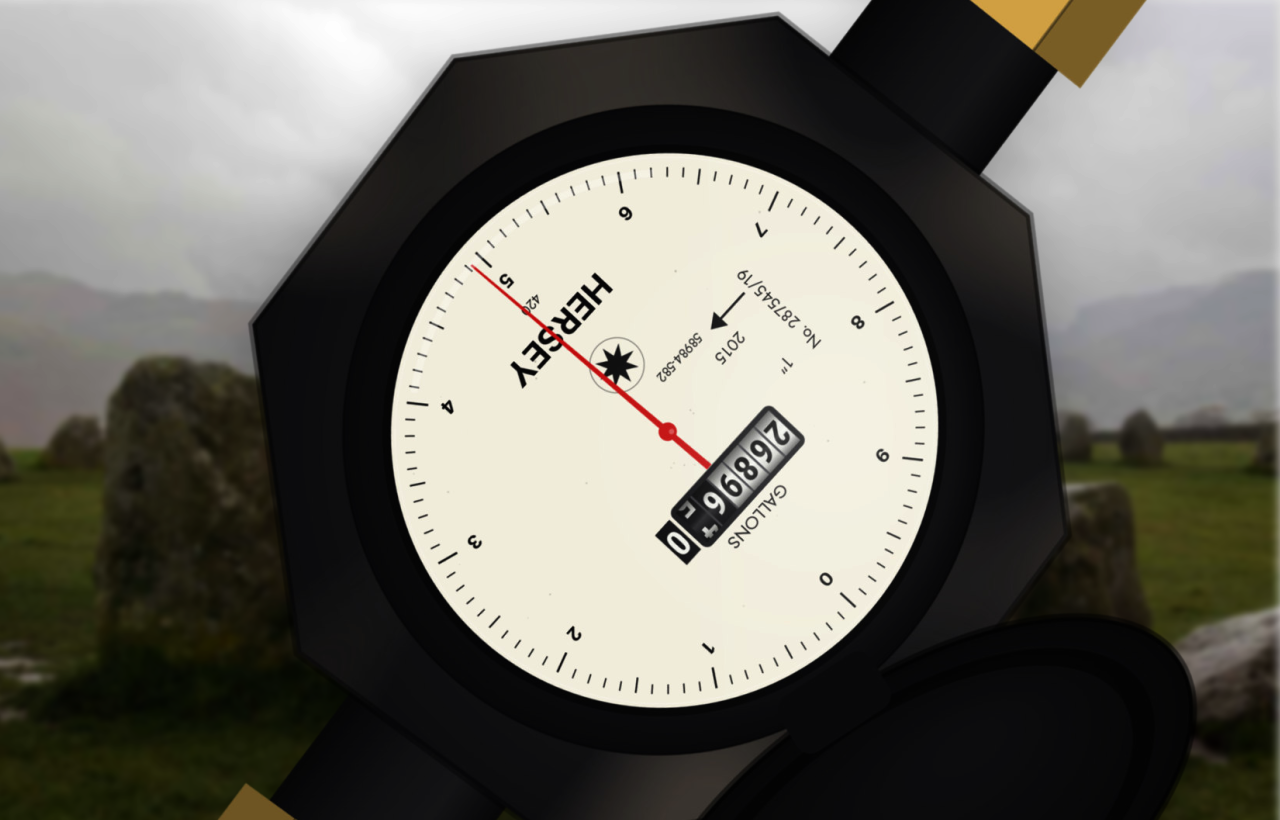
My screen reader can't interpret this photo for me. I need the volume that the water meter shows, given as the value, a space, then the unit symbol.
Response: 2689644.9 gal
